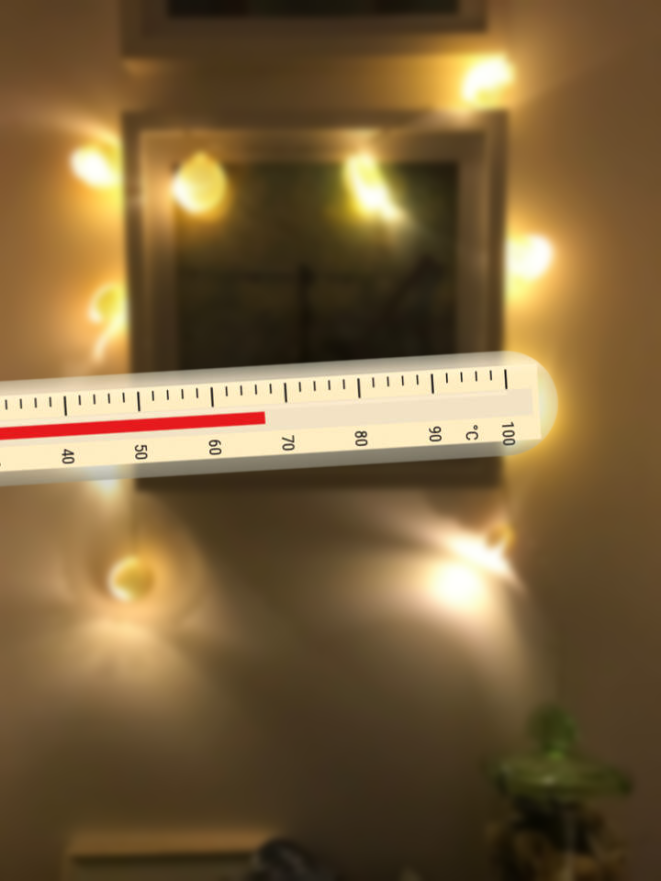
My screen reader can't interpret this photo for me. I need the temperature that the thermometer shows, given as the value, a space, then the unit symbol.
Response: 67 °C
